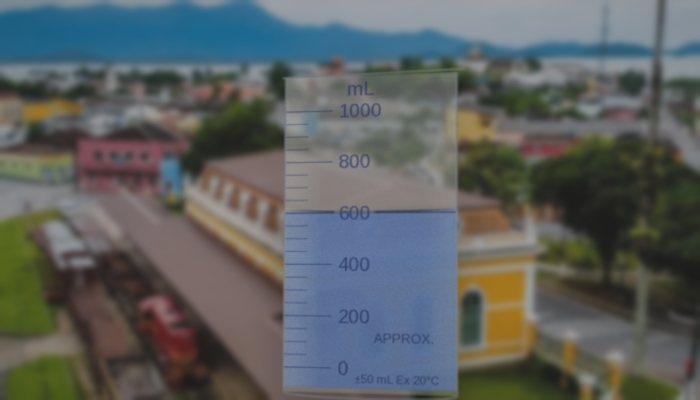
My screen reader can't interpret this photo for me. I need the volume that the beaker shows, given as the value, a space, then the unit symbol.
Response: 600 mL
